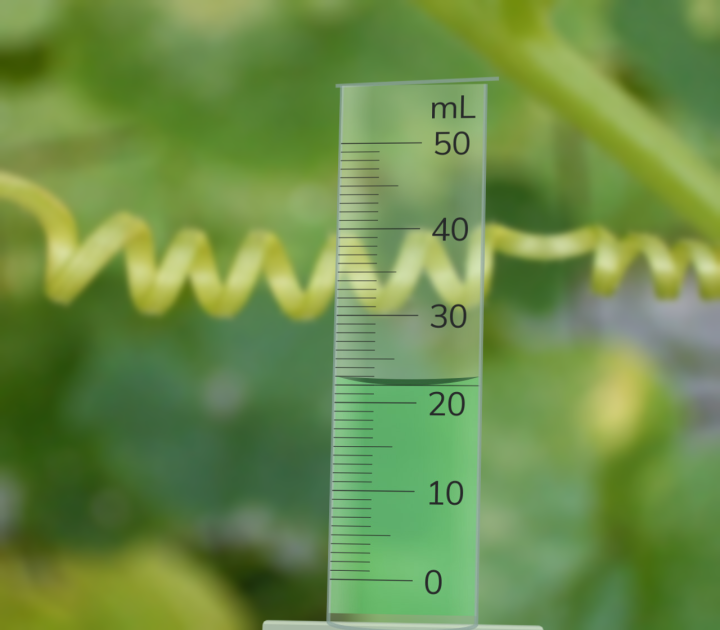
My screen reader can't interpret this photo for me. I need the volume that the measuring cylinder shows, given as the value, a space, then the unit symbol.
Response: 22 mL
